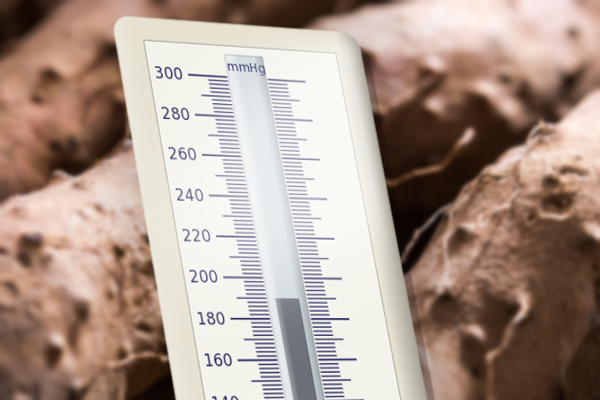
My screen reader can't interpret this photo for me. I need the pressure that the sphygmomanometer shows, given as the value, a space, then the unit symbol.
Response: 190 mmHg
